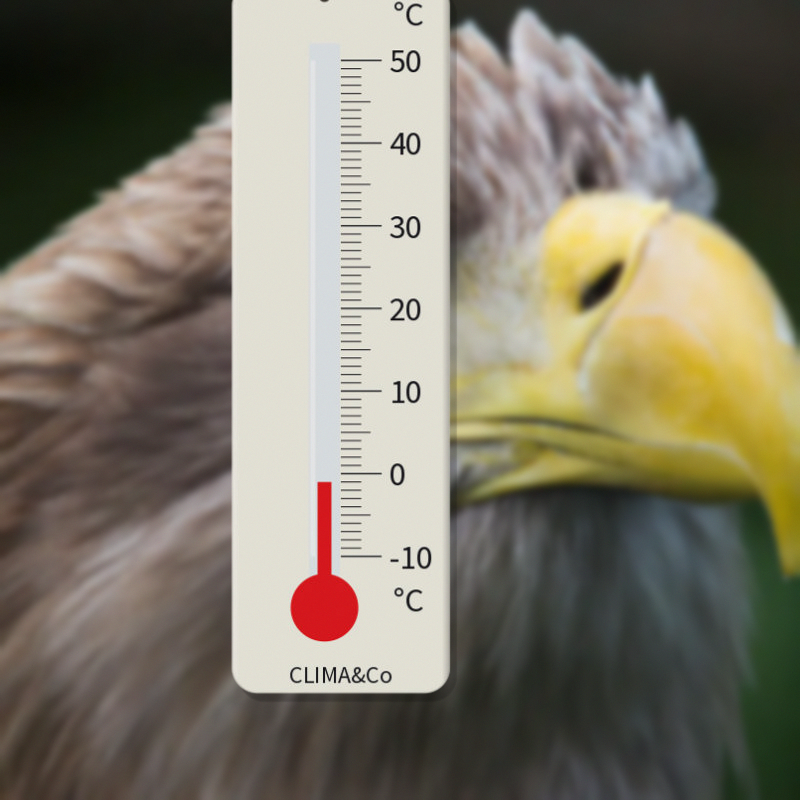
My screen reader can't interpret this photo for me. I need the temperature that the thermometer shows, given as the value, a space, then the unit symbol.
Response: -1 °C
